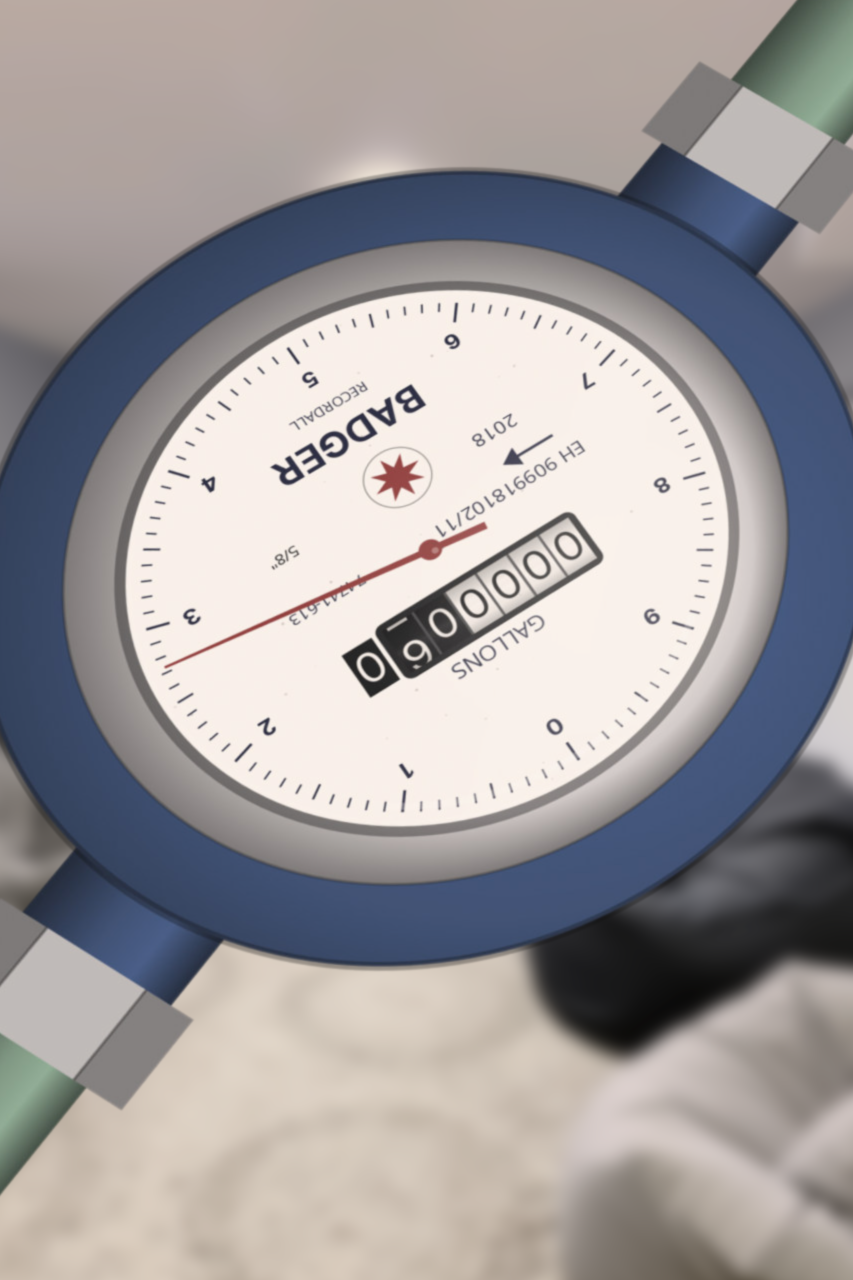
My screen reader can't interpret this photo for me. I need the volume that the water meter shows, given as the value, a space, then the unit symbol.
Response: 62.7 gal
